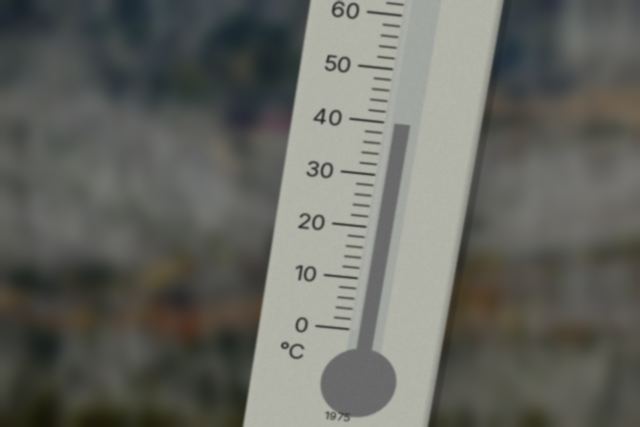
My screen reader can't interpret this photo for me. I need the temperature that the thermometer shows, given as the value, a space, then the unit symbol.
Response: 40 °C
